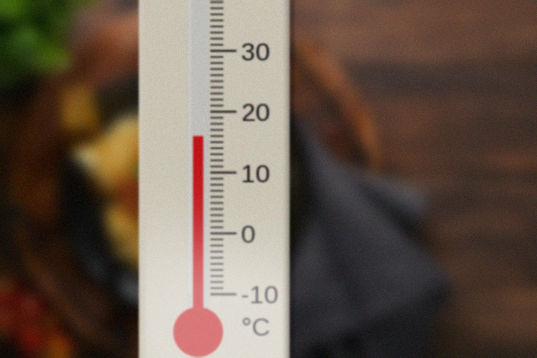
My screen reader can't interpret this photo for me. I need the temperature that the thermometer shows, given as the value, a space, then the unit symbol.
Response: 16 °C
